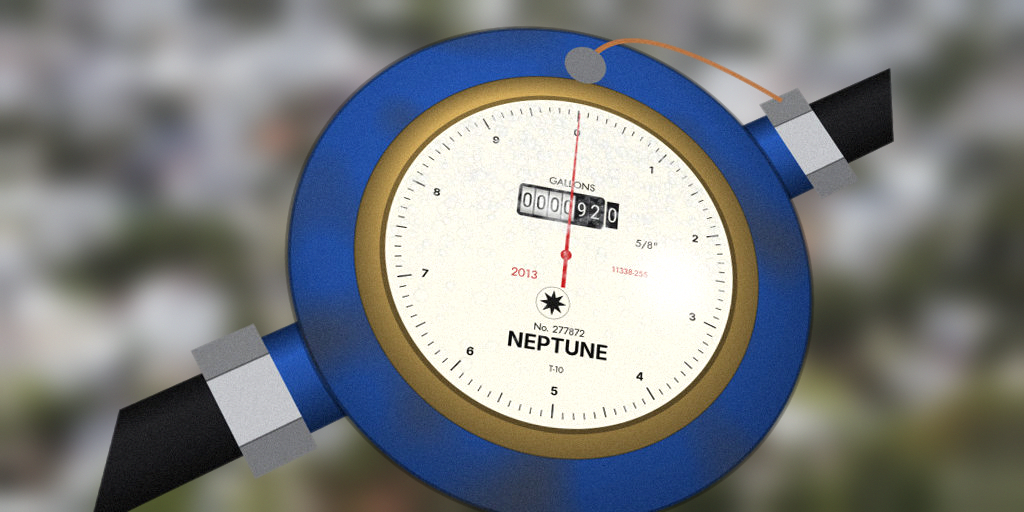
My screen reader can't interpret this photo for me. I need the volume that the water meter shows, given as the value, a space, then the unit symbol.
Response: 920.0 gal
